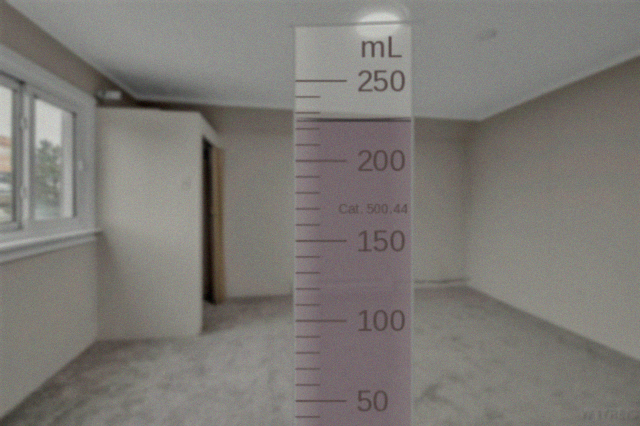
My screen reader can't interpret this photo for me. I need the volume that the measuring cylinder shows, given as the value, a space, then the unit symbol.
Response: 225 mL
